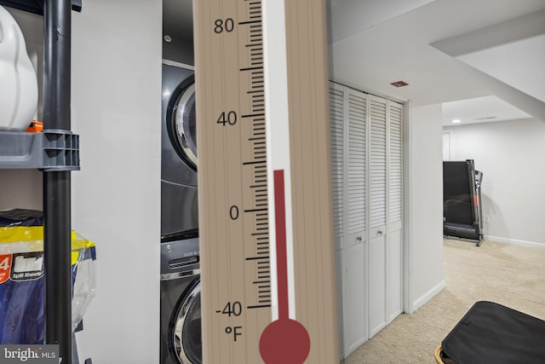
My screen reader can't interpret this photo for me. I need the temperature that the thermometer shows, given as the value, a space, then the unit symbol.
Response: 16 °F
